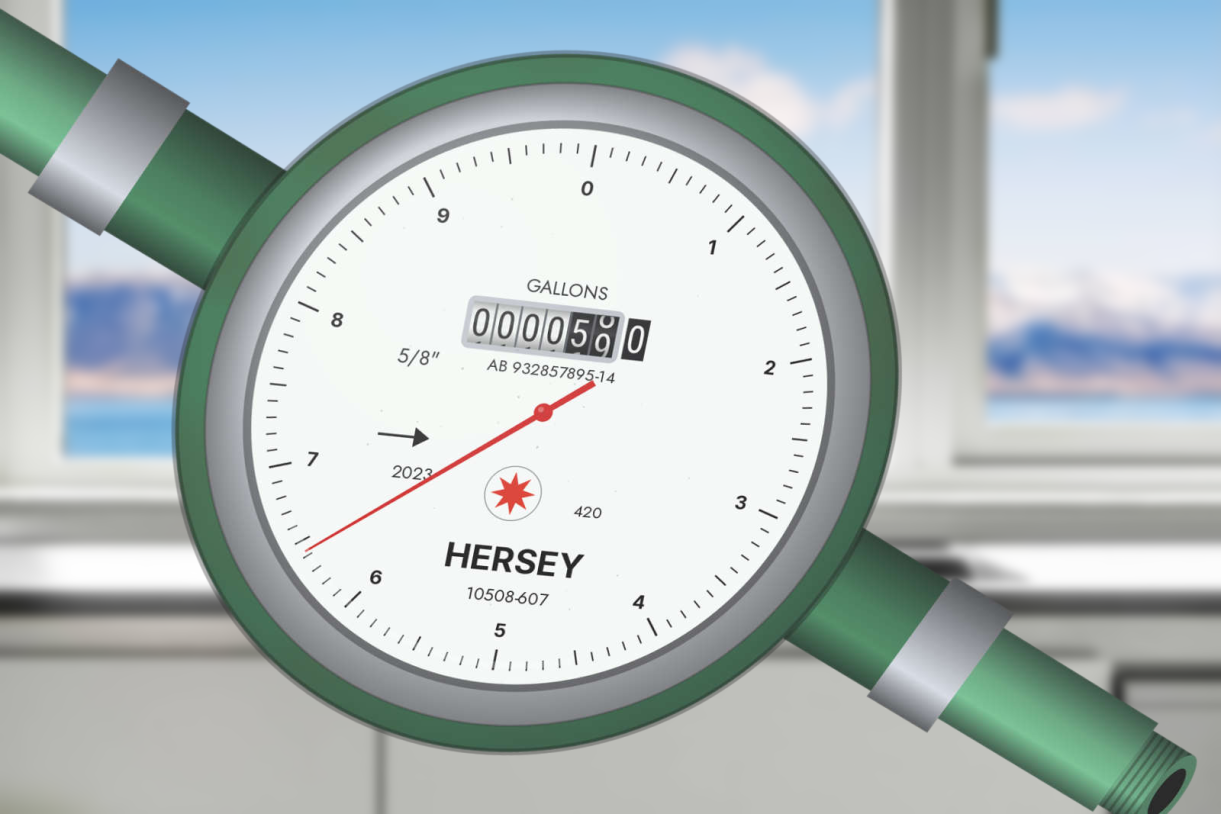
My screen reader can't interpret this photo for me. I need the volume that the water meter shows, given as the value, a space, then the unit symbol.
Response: 586.4 gal
